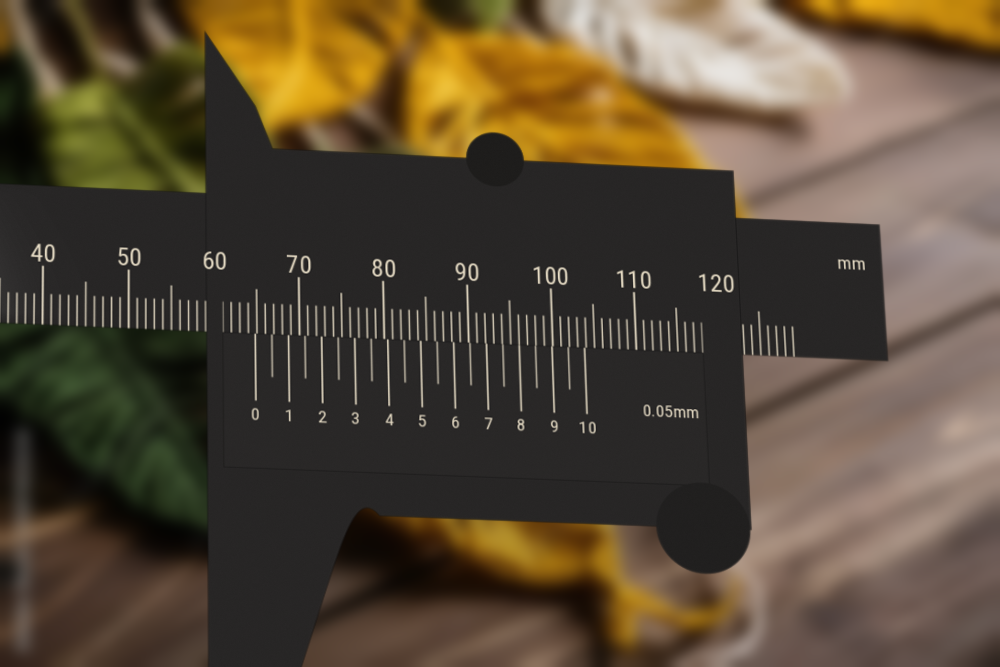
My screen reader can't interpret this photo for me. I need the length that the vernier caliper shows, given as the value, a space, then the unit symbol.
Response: 64.8 mm
